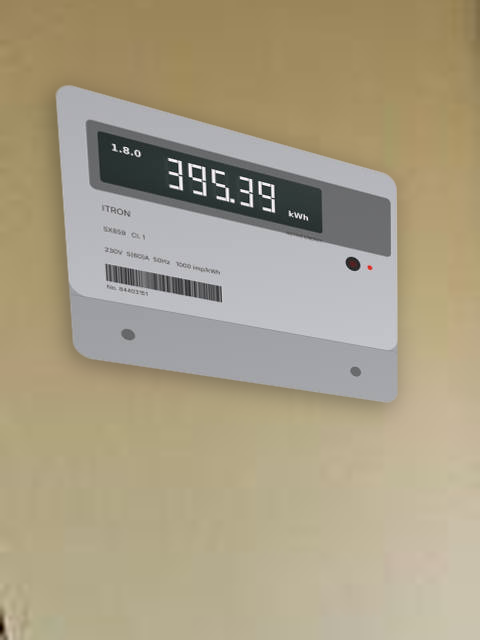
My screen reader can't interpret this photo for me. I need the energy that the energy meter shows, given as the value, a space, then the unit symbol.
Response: 395.39 kWh
